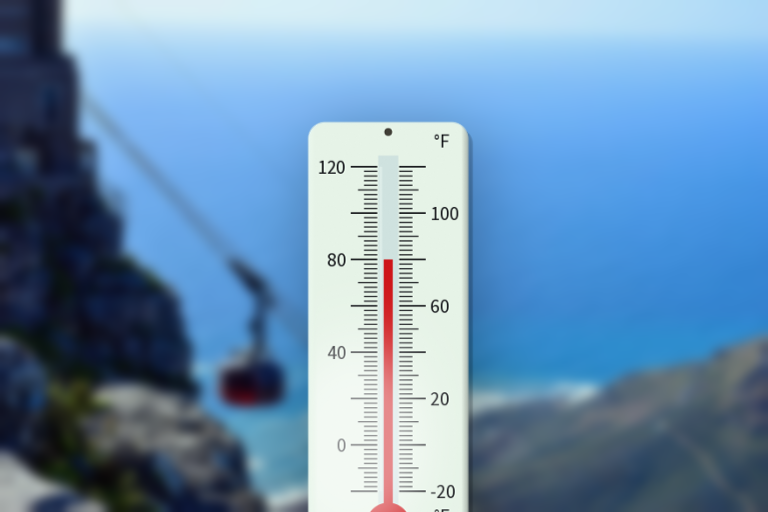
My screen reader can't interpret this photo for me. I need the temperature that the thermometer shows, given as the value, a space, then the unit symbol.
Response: 80 °F
